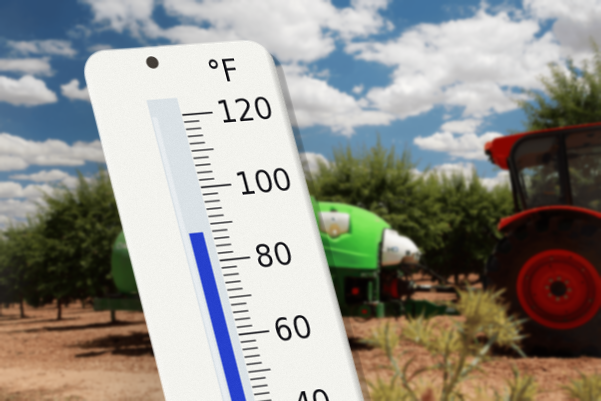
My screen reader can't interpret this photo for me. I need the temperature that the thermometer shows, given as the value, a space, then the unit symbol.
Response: 88 °F
